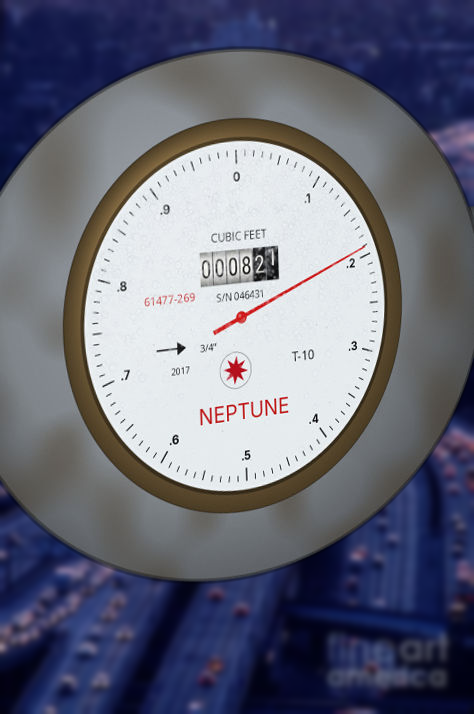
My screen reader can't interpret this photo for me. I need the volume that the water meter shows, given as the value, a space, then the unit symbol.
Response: 821.19 ft³
